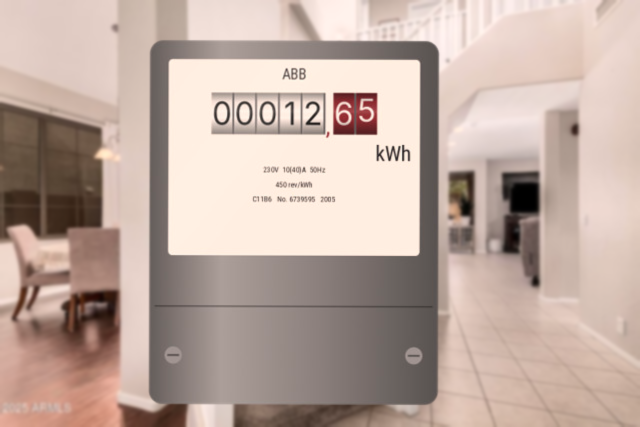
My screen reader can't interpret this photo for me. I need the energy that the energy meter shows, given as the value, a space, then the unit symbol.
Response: 12.65 kWh
